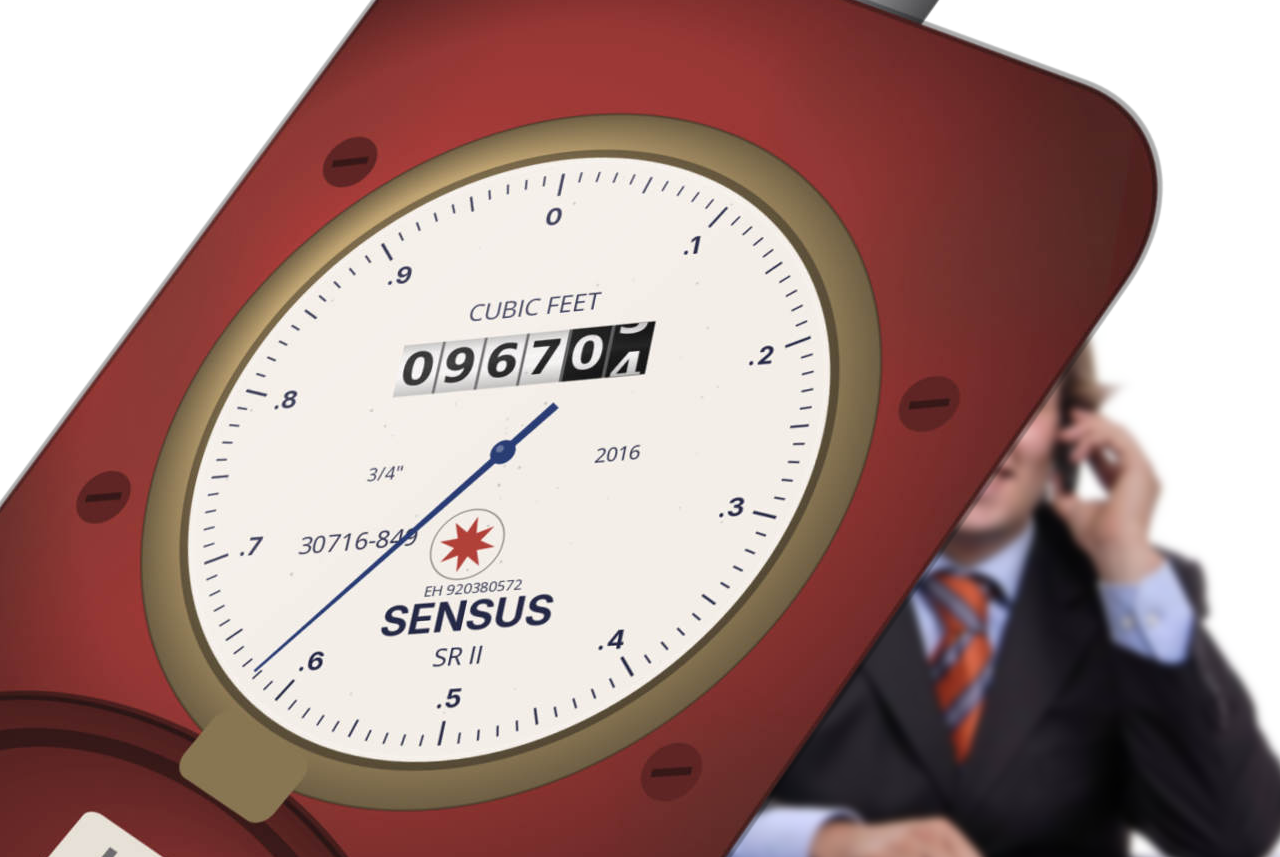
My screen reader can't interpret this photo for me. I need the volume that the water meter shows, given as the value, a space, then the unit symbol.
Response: 96703.62 ft³
